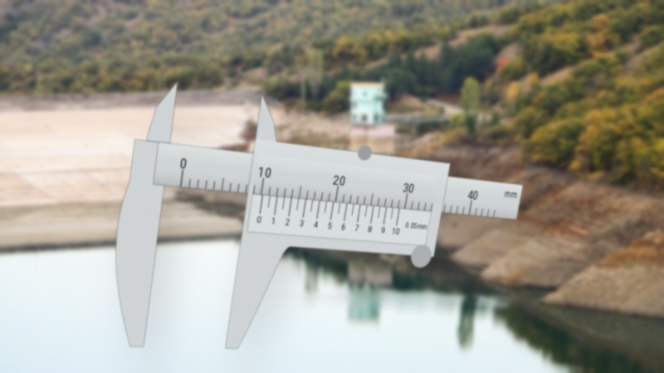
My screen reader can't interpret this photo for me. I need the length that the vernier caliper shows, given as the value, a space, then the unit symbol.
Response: 10.2 mm
